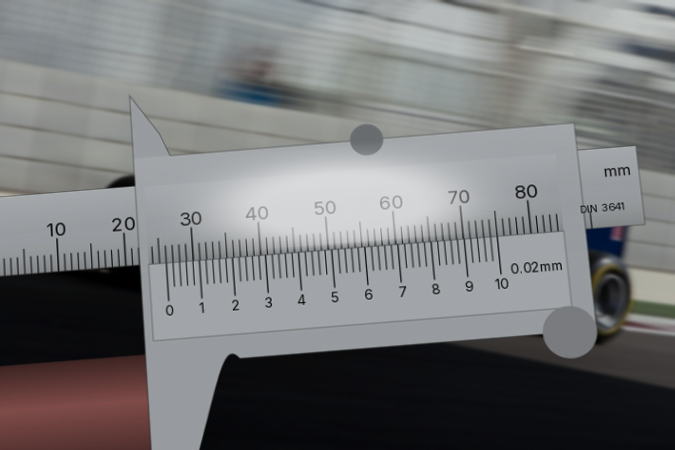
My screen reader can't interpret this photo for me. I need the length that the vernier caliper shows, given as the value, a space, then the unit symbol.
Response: 26.0 mm
